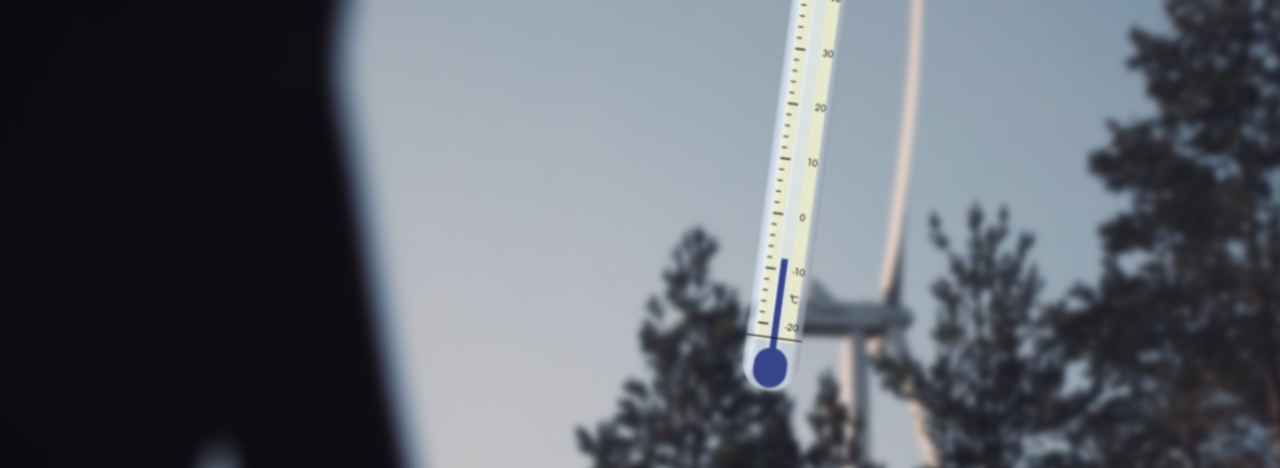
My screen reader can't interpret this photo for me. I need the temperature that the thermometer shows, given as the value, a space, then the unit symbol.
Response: -8 °C
